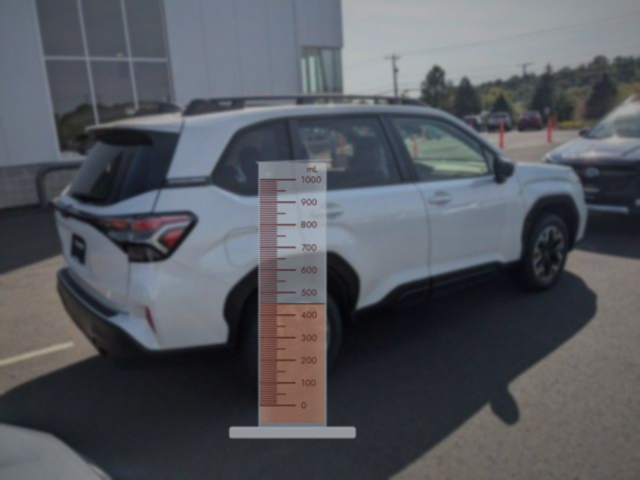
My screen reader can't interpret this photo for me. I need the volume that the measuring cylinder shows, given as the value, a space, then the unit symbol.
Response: 450 mL
